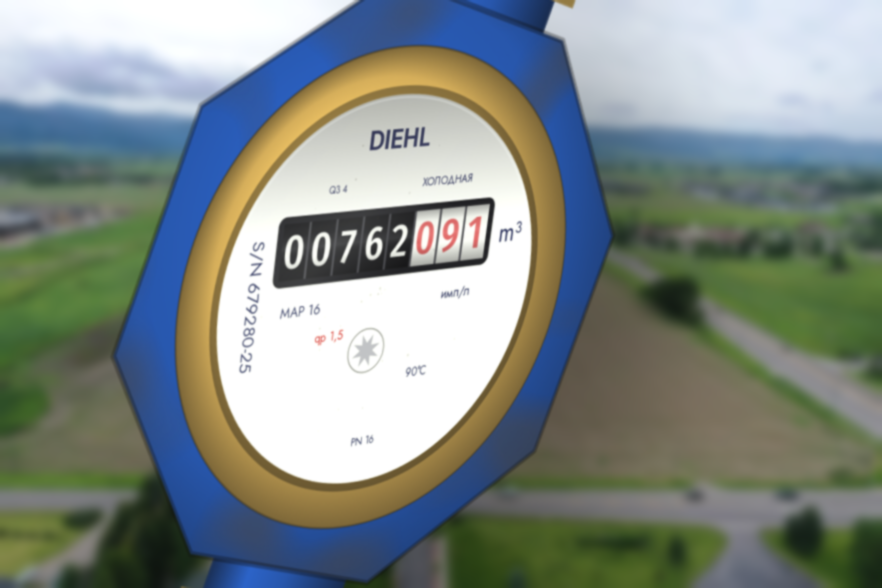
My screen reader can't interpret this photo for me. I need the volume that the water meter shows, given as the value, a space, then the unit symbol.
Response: 762.091 m³
